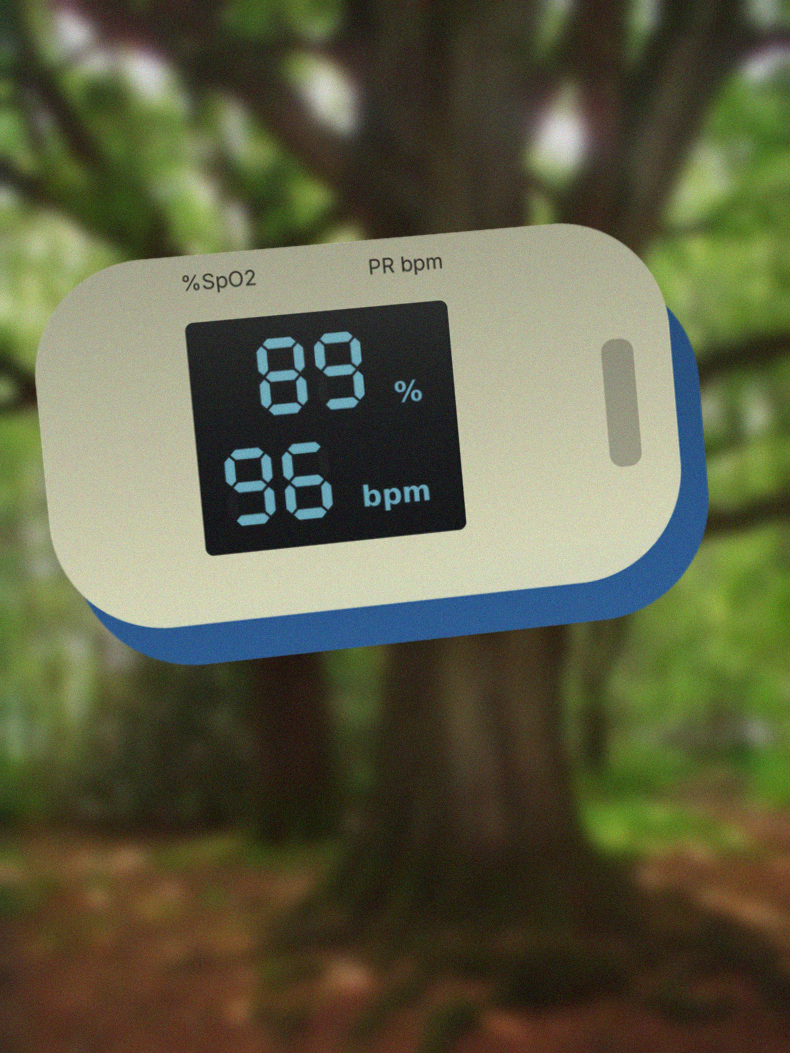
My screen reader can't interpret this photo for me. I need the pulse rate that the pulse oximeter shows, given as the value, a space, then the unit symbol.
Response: 96 bpm
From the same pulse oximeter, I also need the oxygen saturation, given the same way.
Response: 89 %
